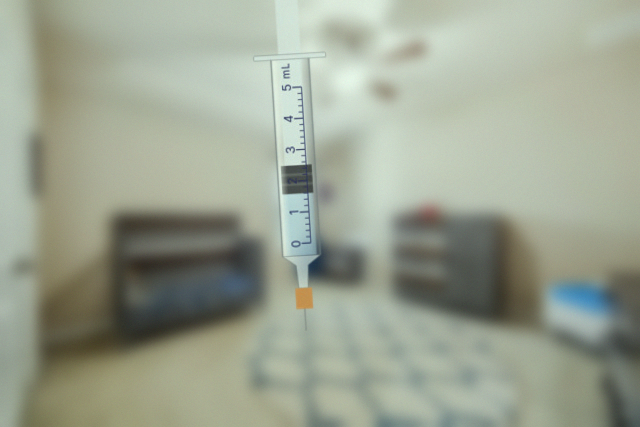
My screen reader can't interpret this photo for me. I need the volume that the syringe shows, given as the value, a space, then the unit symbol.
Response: 1.6 mL
